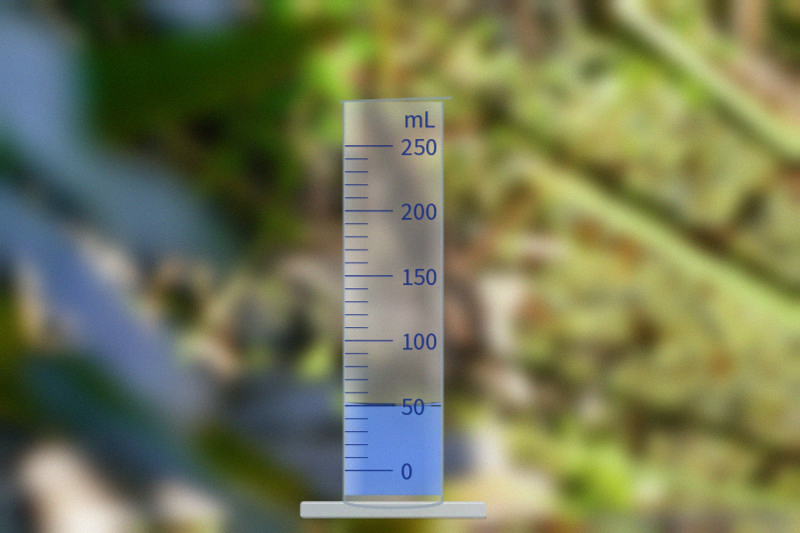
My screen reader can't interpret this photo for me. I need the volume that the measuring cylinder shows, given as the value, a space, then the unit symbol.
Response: 50 mL
